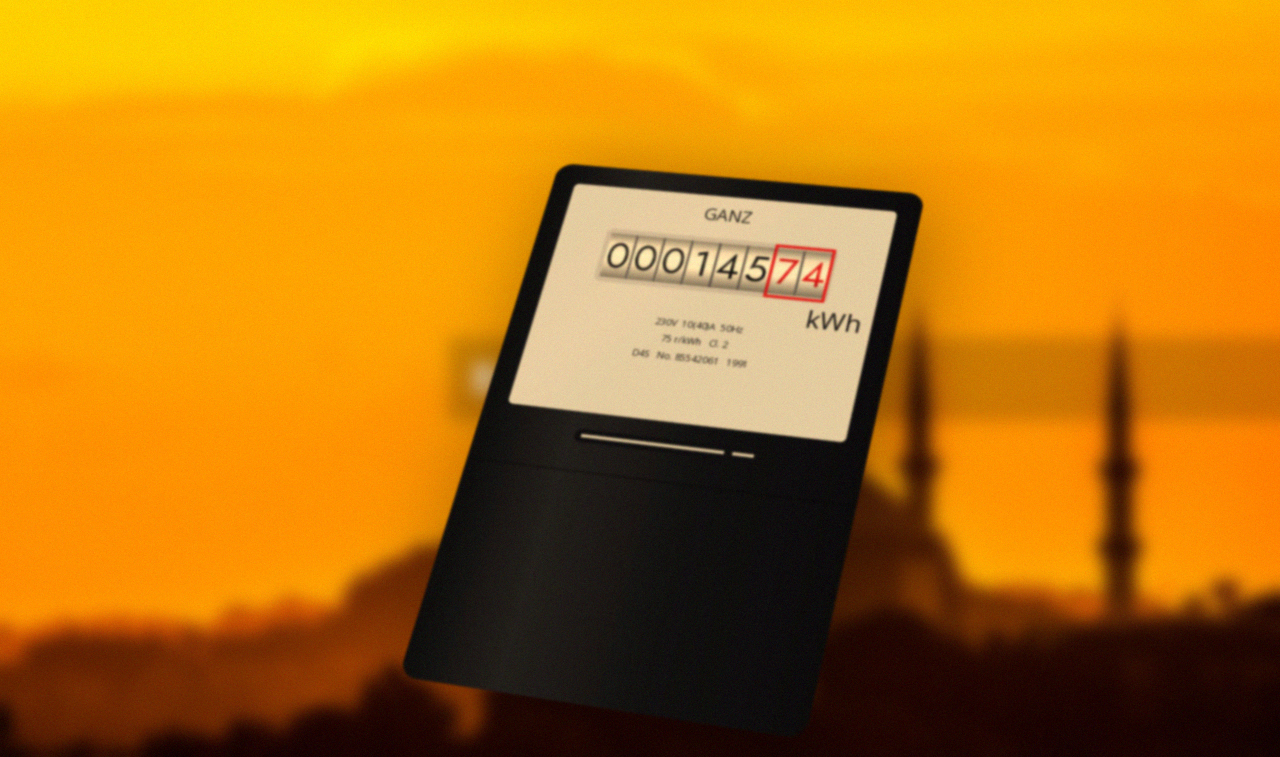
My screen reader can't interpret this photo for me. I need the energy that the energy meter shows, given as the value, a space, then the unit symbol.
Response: 145.74 kWh
